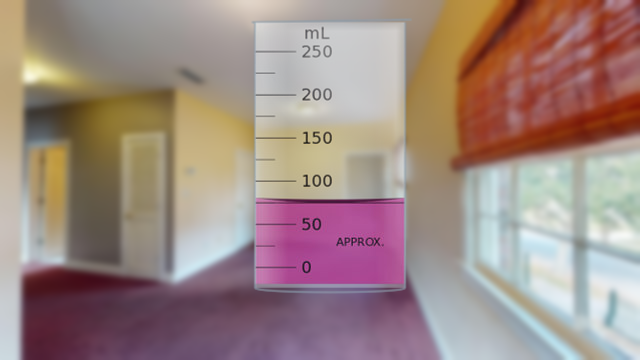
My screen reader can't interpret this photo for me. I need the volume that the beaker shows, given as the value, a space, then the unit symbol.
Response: 75 mL
